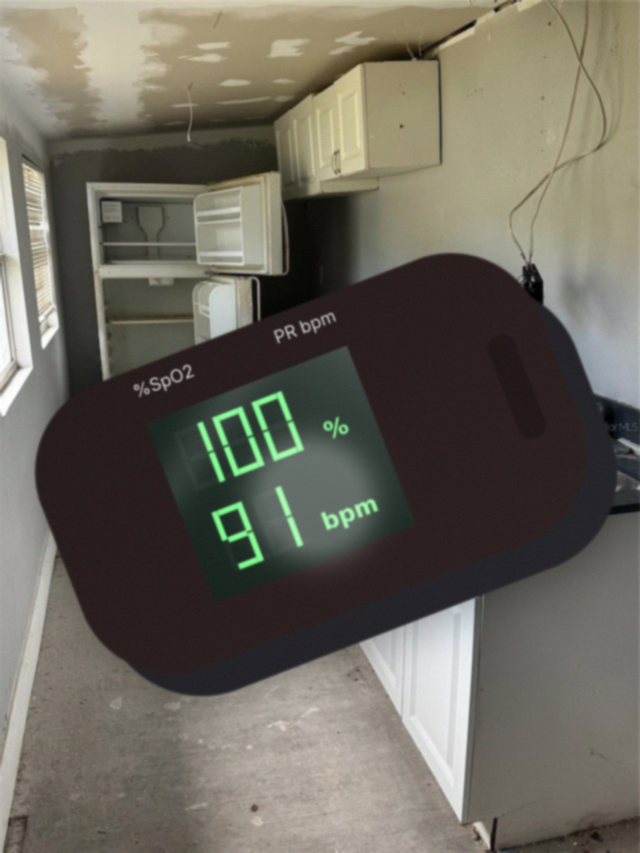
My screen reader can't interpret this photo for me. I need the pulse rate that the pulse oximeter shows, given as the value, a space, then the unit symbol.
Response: 91 bpm
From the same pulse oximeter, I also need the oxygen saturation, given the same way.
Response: 100 %
